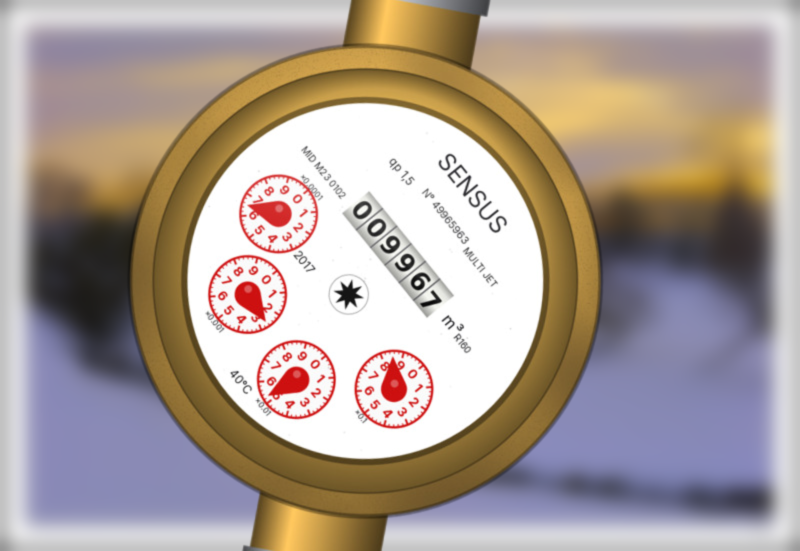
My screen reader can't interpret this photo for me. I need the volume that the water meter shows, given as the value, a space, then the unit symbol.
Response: 9966.8526 m³
